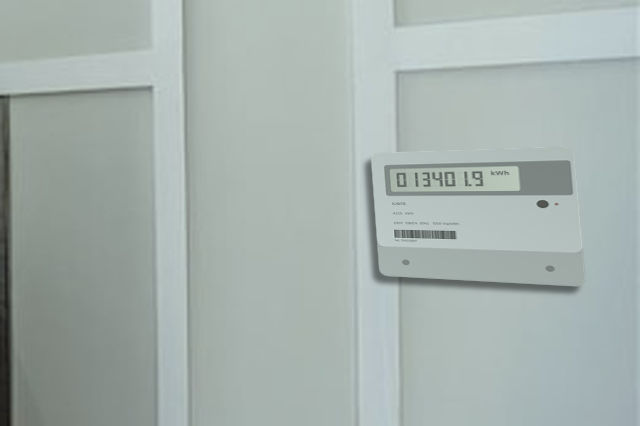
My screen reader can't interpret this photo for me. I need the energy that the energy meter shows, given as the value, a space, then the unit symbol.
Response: 13401.9 kWh
